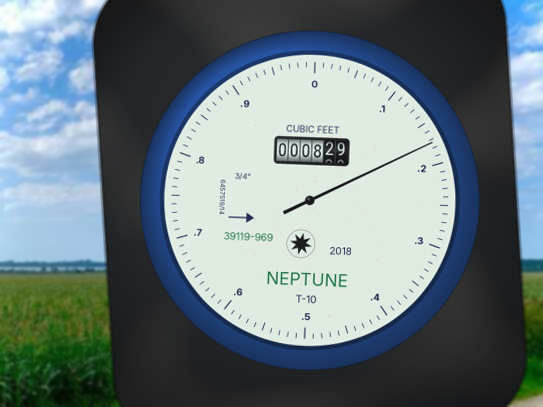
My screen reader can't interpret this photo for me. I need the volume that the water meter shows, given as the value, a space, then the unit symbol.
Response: 829.17 ft³
